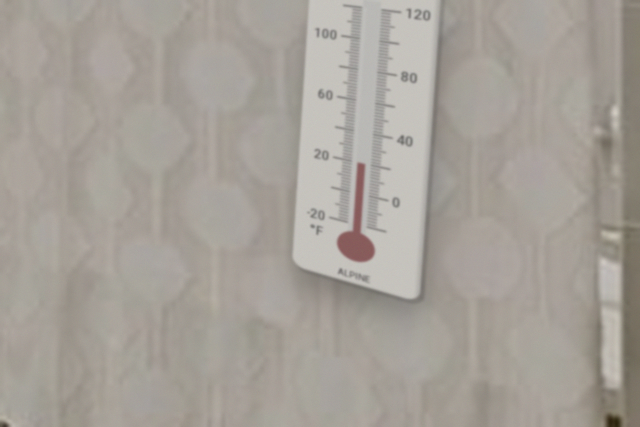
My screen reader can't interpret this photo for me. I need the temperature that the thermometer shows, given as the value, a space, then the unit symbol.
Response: 20 °F
